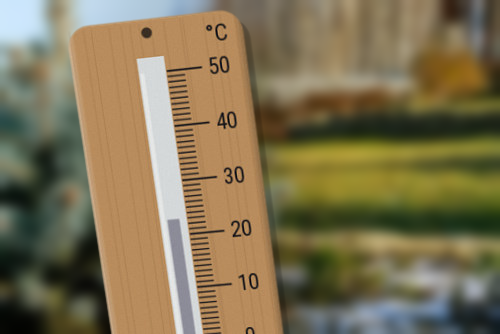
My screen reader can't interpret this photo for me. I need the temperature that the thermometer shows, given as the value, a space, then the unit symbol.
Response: 23 °C
